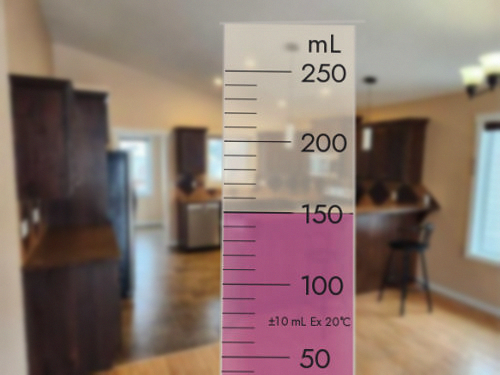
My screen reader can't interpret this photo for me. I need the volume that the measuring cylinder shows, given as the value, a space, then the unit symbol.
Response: 150 mL
